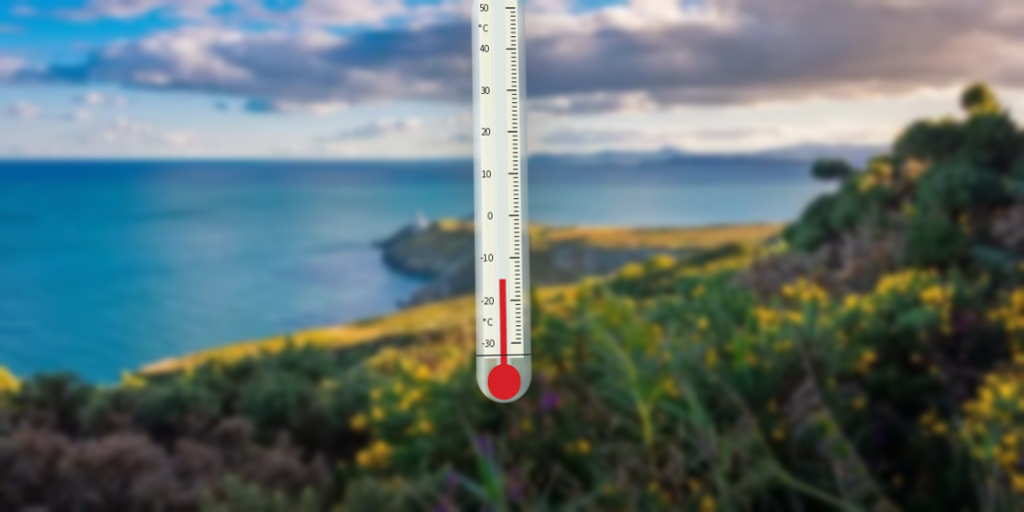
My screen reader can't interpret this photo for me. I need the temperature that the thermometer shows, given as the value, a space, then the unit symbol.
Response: -15 °C
